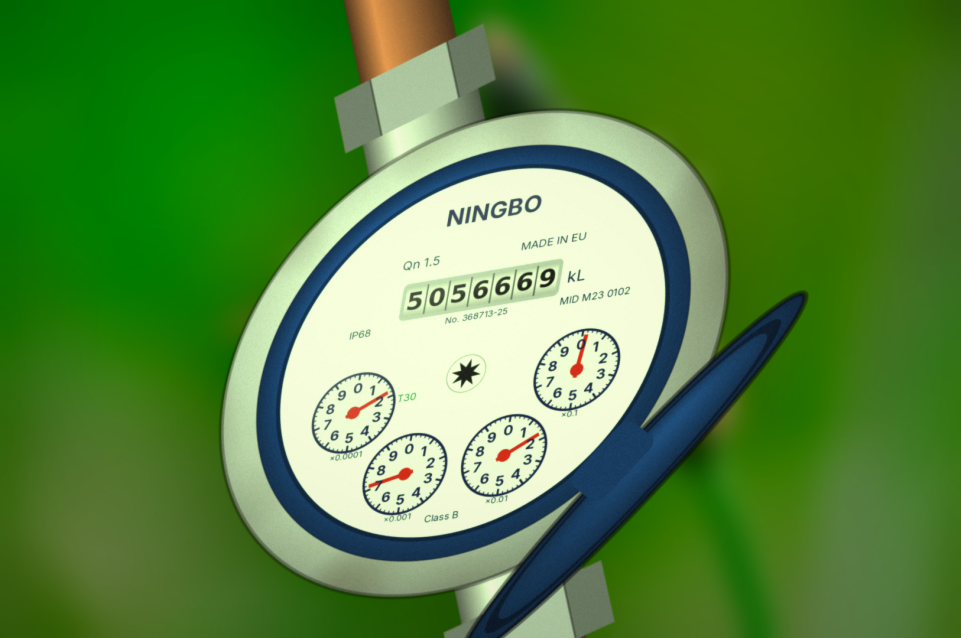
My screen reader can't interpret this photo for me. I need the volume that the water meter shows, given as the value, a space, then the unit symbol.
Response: 5056669.0171 kL
